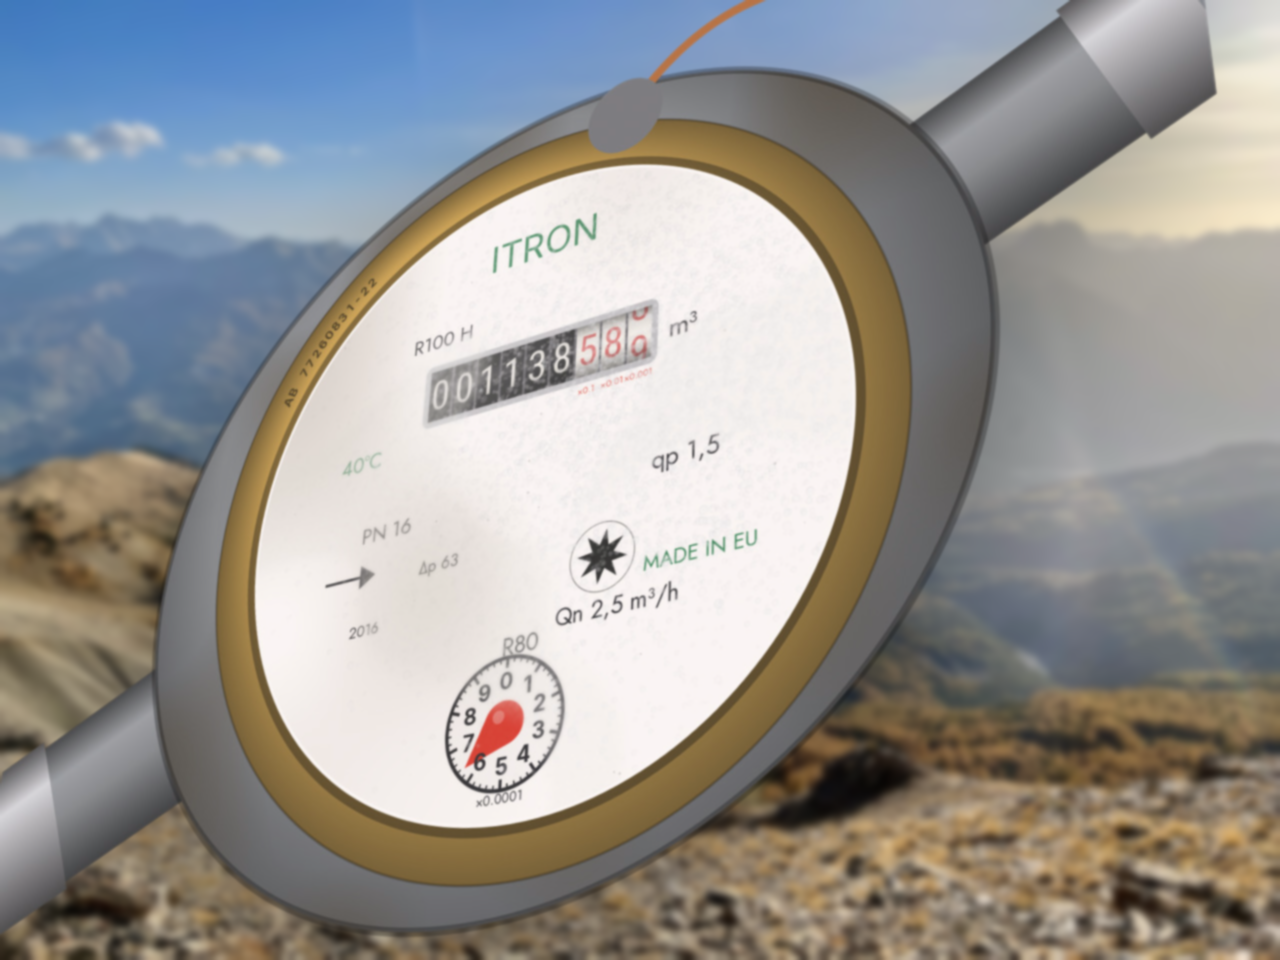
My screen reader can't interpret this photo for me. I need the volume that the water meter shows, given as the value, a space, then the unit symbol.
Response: 1138.5886 m³
